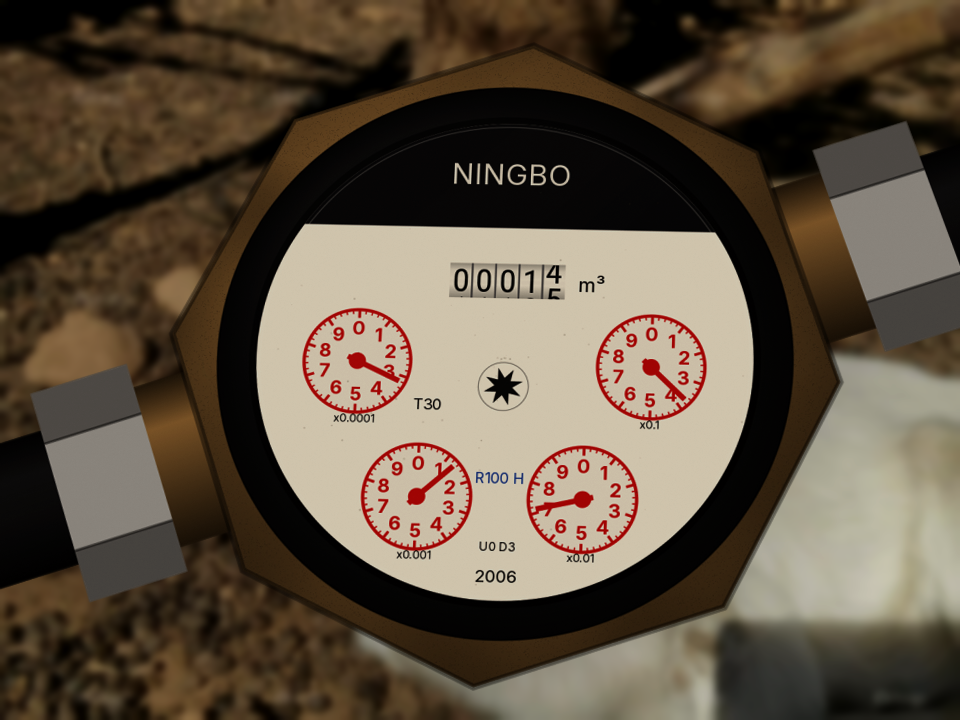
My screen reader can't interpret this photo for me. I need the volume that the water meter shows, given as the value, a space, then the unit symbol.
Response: 14.3713 m³
